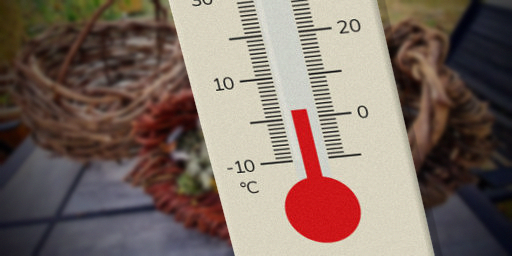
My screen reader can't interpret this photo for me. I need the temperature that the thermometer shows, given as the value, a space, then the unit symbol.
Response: 2 °C
